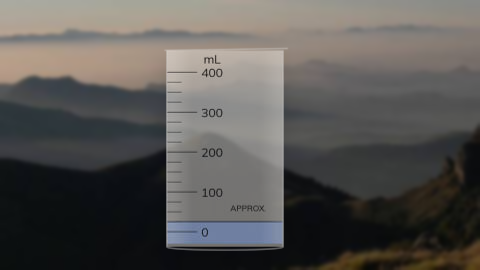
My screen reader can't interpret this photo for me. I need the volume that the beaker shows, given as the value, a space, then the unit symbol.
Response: 25 mL
